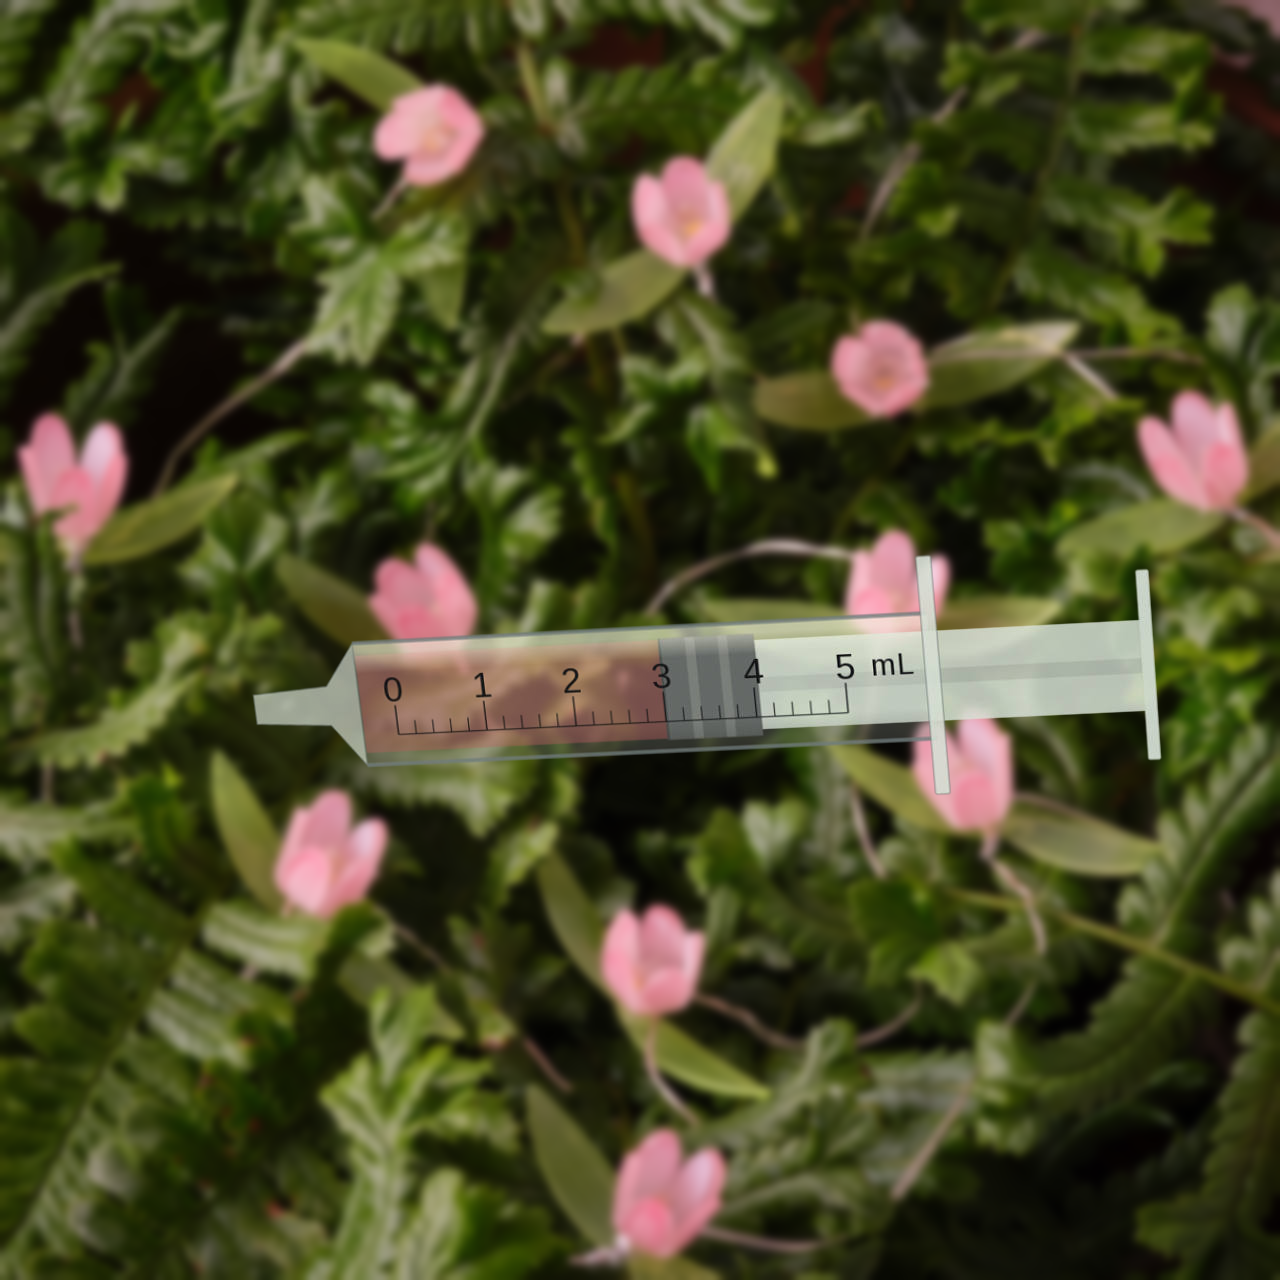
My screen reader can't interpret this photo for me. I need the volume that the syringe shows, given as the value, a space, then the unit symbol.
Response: 3 mL
